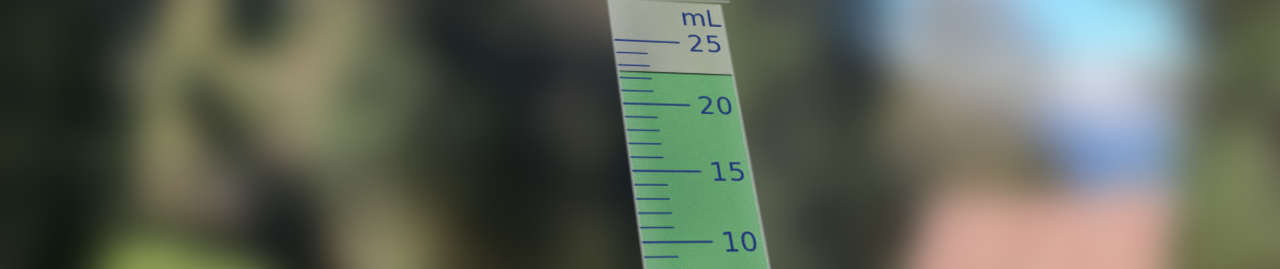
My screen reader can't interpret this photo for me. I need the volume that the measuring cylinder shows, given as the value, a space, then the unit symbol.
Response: 22.5 mL
